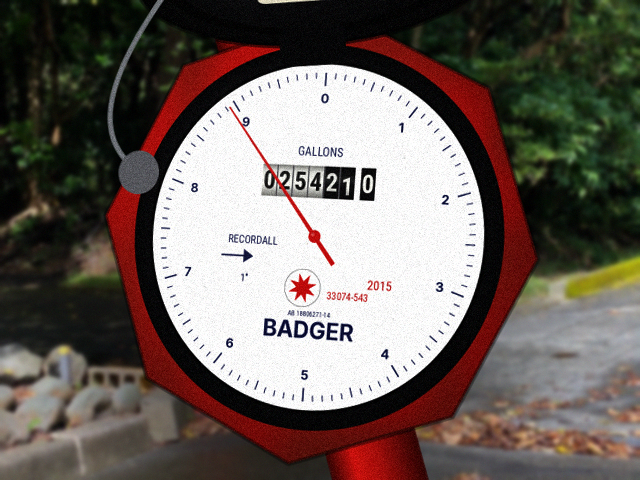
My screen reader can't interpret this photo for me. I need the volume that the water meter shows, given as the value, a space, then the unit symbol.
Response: 254208.9 gal
